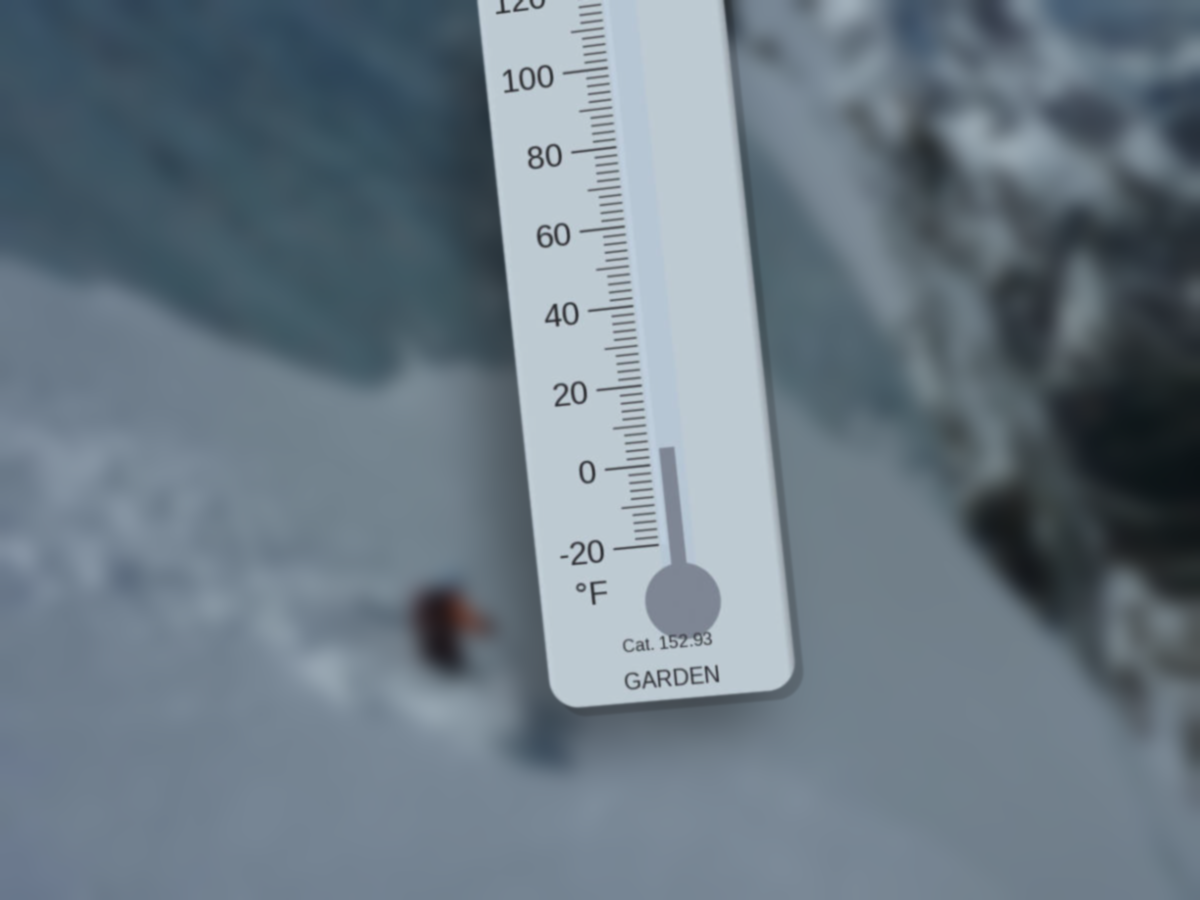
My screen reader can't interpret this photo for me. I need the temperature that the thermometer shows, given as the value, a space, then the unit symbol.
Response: 4 °F
